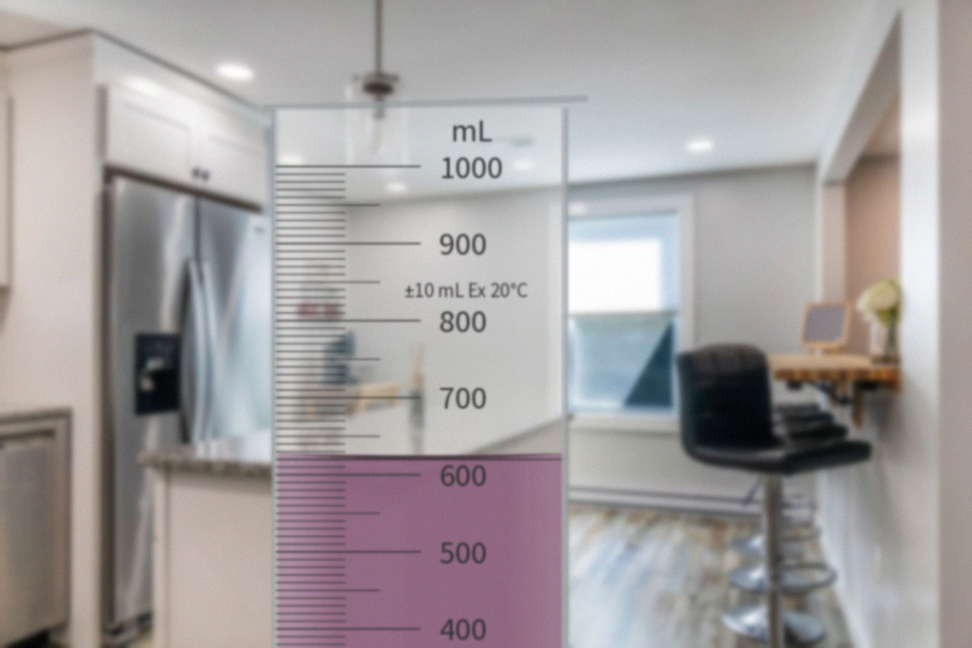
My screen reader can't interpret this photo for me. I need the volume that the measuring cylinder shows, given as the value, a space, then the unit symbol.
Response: 620 mL
